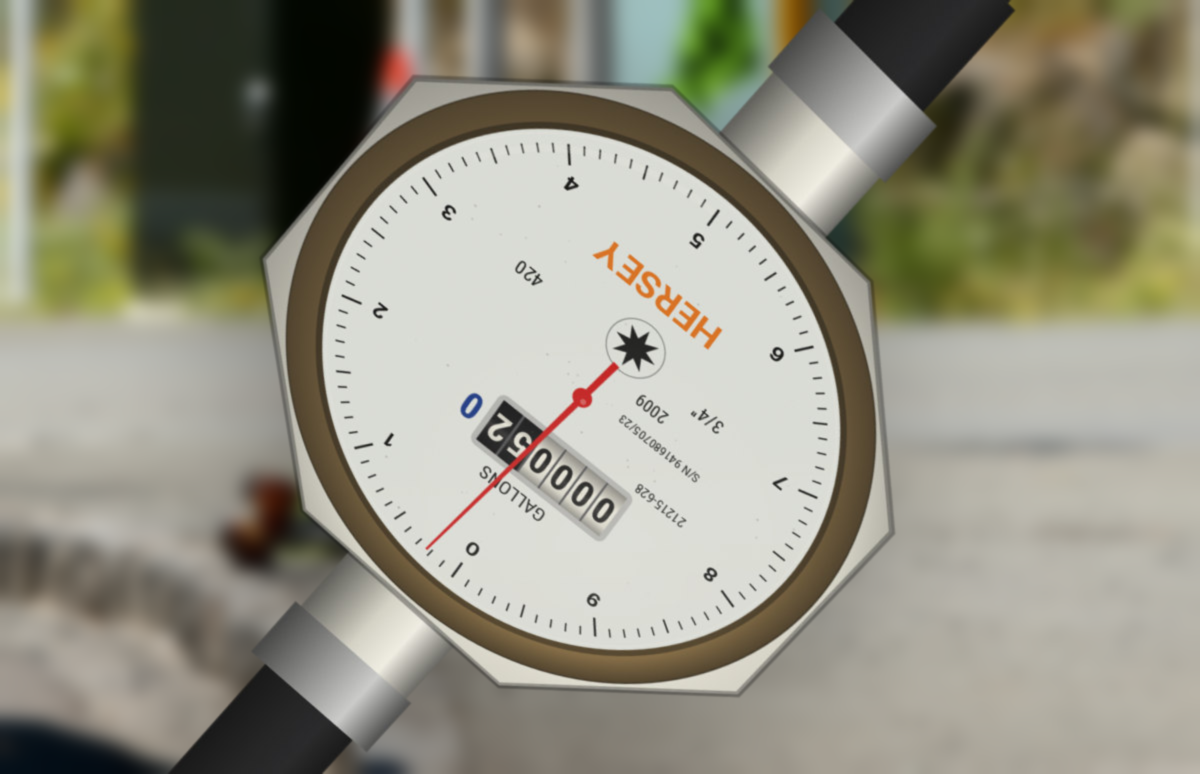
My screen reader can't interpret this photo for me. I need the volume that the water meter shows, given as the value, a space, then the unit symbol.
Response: 520.2 gal
